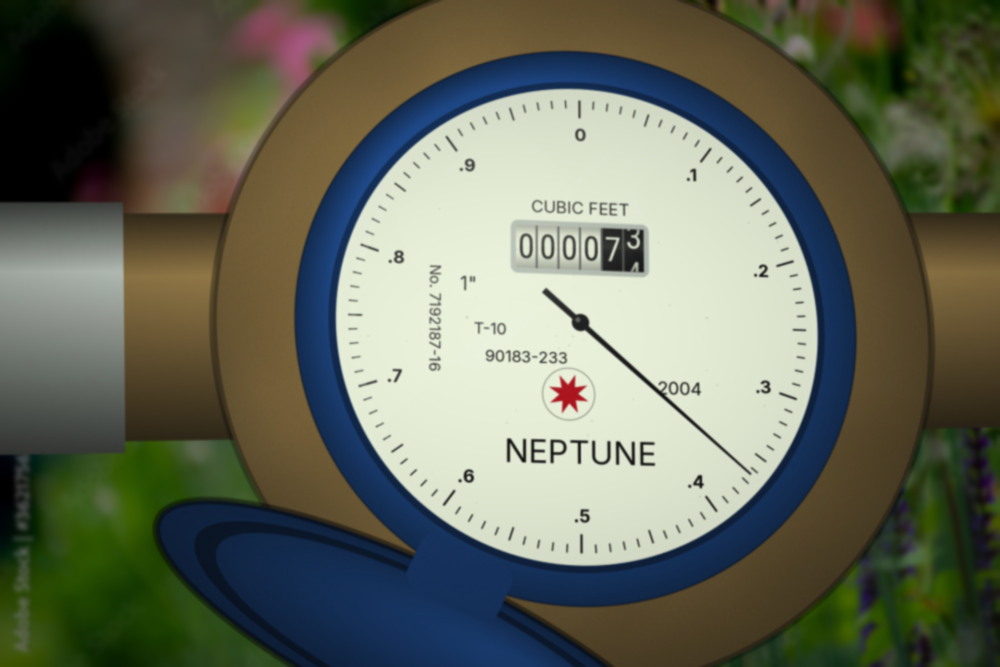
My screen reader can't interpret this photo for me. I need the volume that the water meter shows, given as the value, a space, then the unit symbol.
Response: 73.36 ft³
